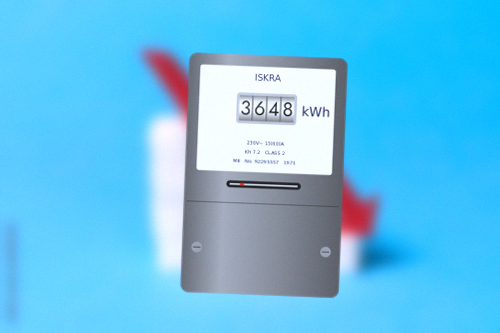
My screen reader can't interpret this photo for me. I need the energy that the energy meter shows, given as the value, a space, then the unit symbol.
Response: 3648 kWh
